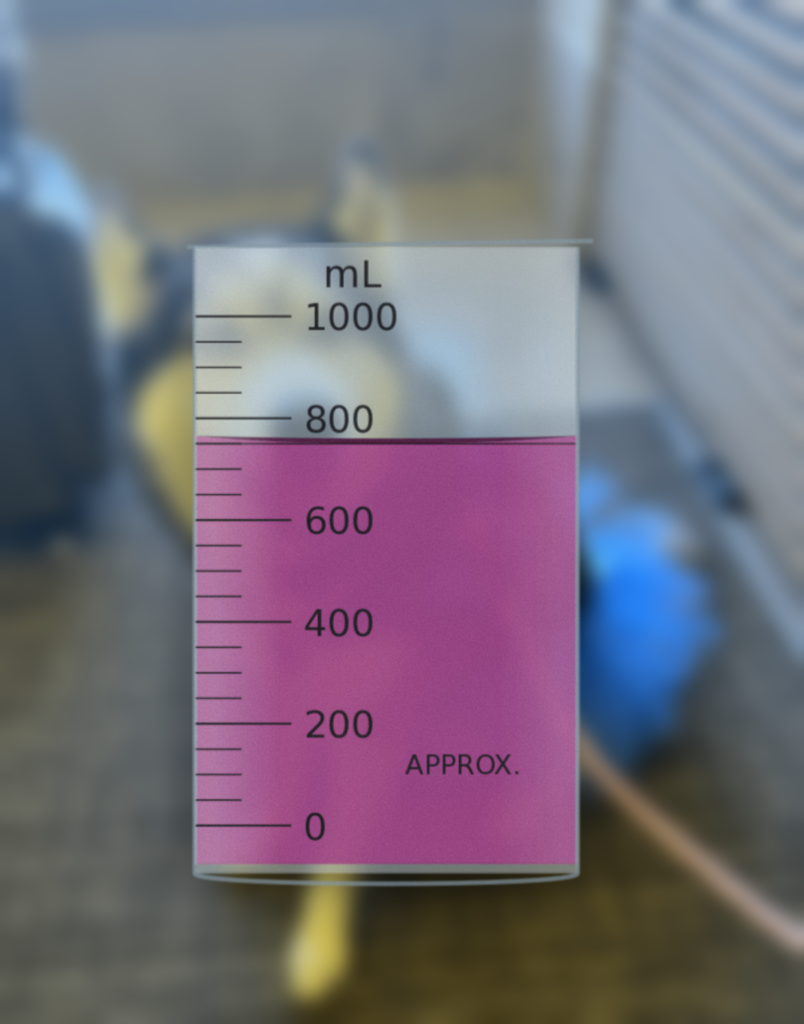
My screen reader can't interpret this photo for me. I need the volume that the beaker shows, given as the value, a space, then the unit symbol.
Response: 750 mL
